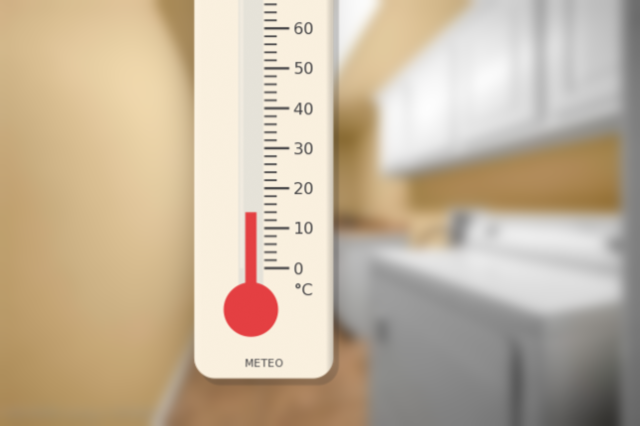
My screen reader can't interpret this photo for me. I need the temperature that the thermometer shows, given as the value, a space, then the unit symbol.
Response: 14 °C
